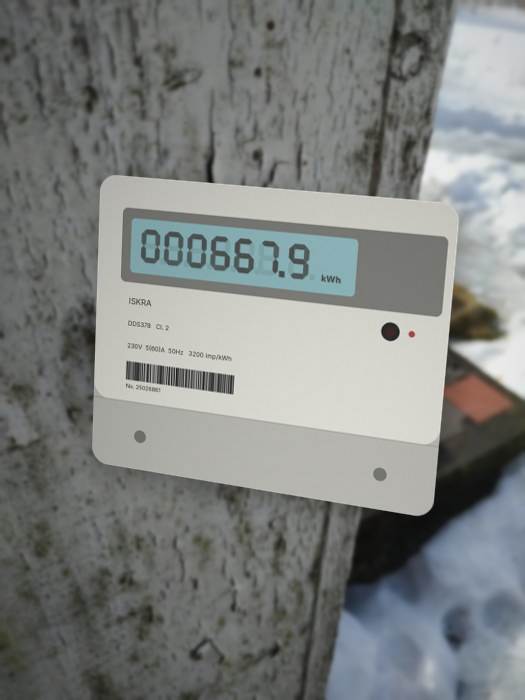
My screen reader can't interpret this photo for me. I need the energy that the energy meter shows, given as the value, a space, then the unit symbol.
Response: 667.9 kWh
